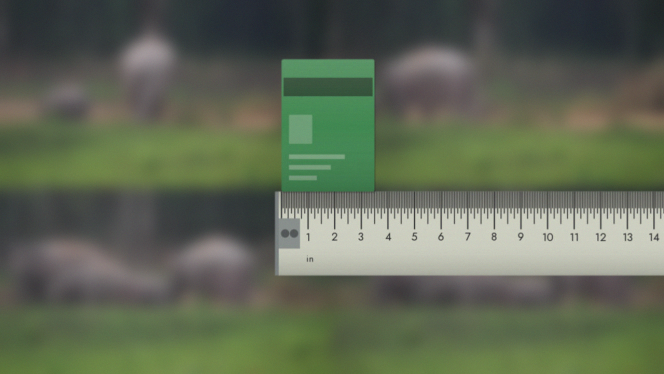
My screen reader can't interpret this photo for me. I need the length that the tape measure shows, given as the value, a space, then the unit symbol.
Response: 3.5 in
